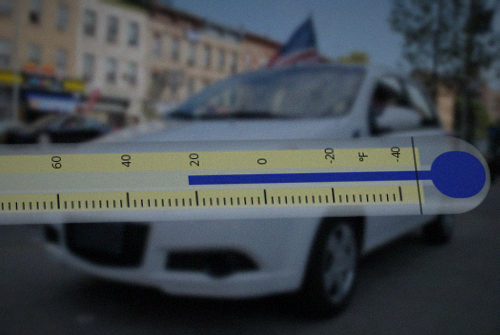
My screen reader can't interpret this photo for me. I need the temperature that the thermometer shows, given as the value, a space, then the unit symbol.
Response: 22 °F
